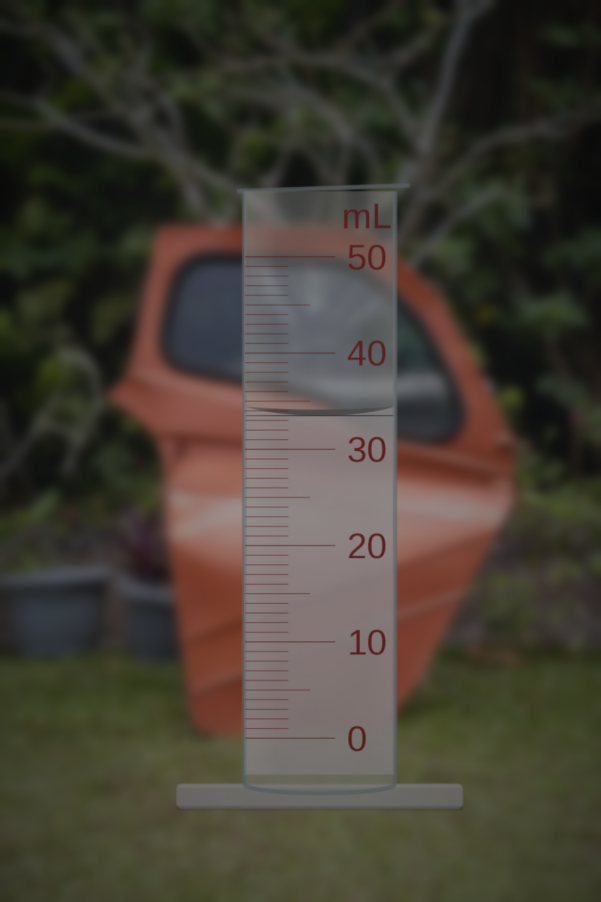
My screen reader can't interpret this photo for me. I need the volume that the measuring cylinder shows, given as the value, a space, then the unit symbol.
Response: 33.5 mL
